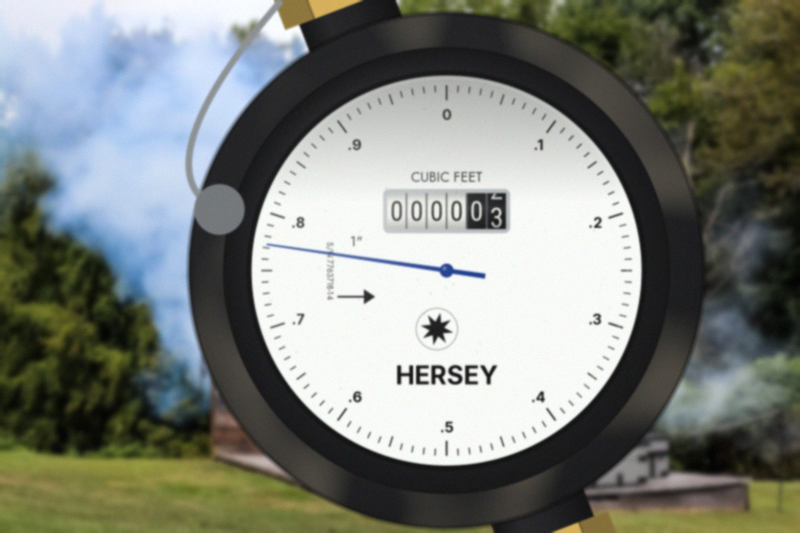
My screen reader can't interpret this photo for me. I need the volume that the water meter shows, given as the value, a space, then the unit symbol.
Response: 2.77 ft³
